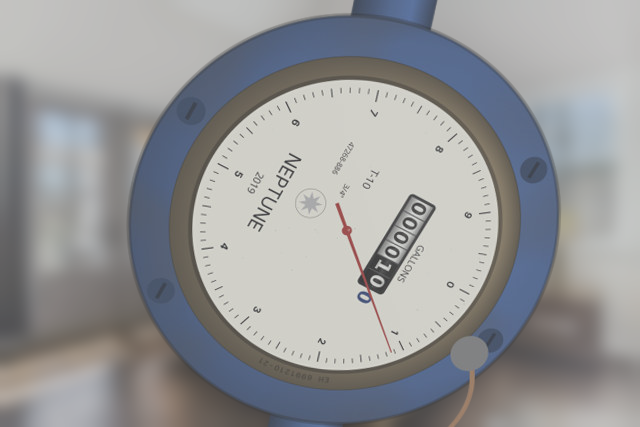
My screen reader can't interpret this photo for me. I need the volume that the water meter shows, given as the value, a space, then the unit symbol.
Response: 101.1 gal
